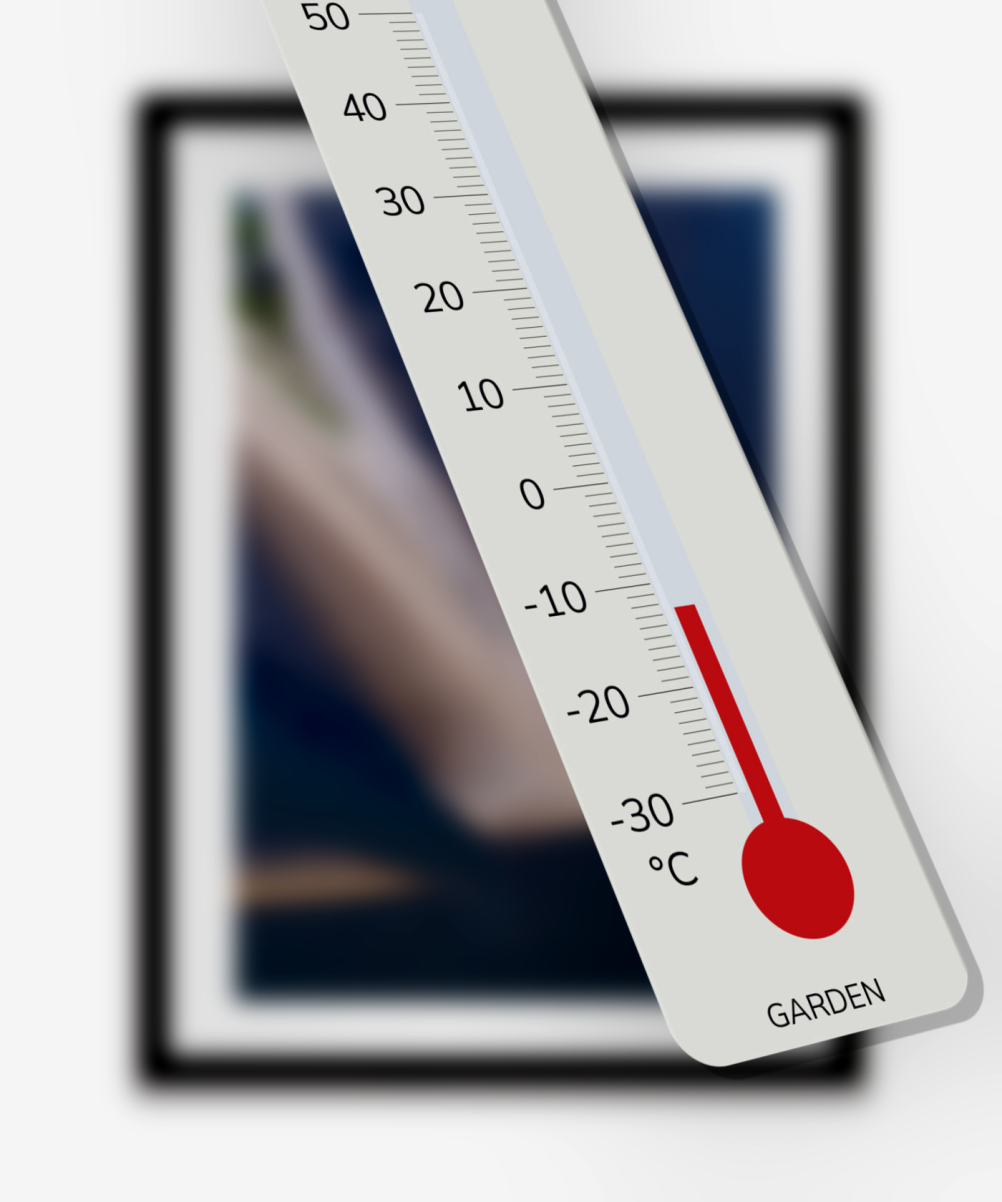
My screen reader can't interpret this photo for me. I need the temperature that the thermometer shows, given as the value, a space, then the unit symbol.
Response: -12.5 °C
